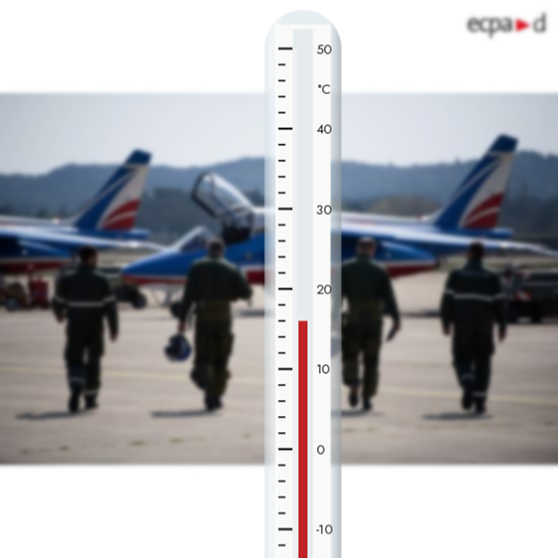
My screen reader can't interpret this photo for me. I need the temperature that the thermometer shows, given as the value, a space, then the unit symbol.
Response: 16 °C
